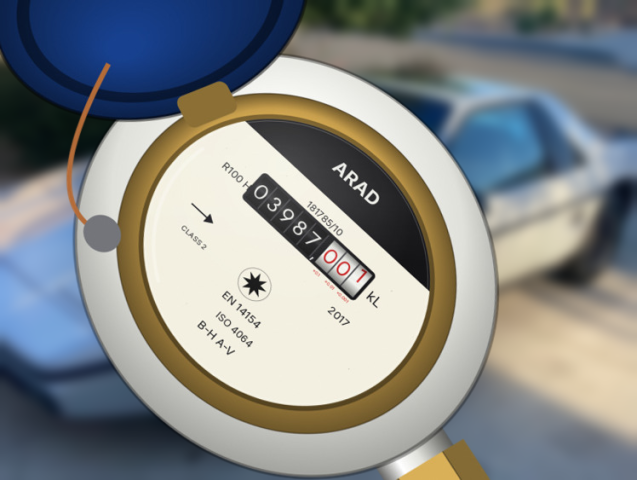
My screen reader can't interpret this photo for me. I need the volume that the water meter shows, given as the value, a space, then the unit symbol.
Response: 3987.001 kL
